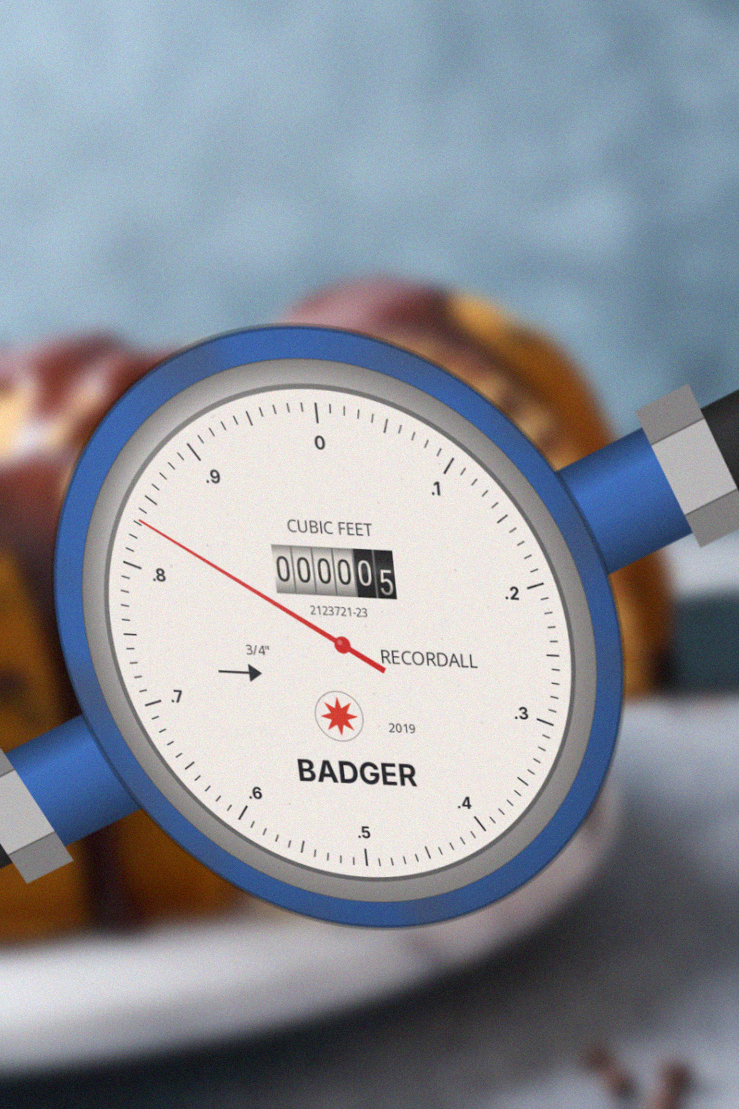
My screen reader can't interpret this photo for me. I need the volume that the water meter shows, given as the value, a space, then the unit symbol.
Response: 4.83 ft³
